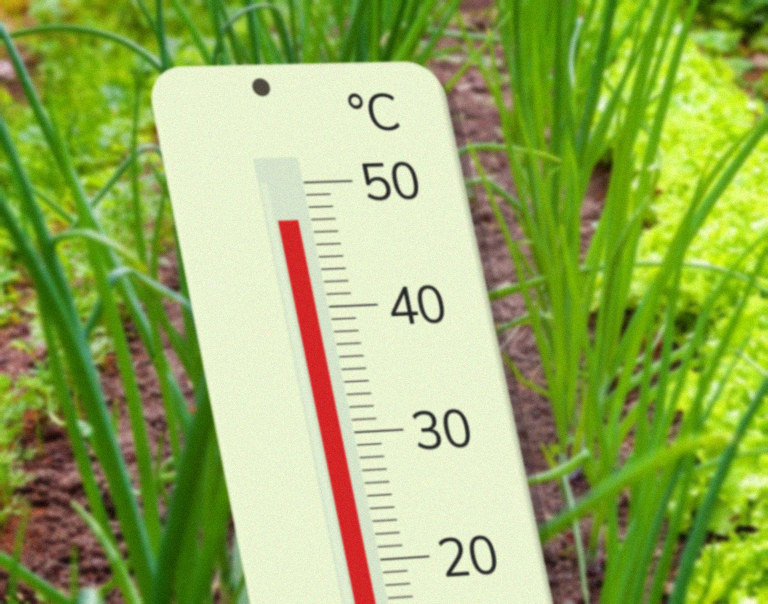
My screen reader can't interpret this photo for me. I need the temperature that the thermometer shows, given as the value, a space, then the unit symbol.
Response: 47 °C
